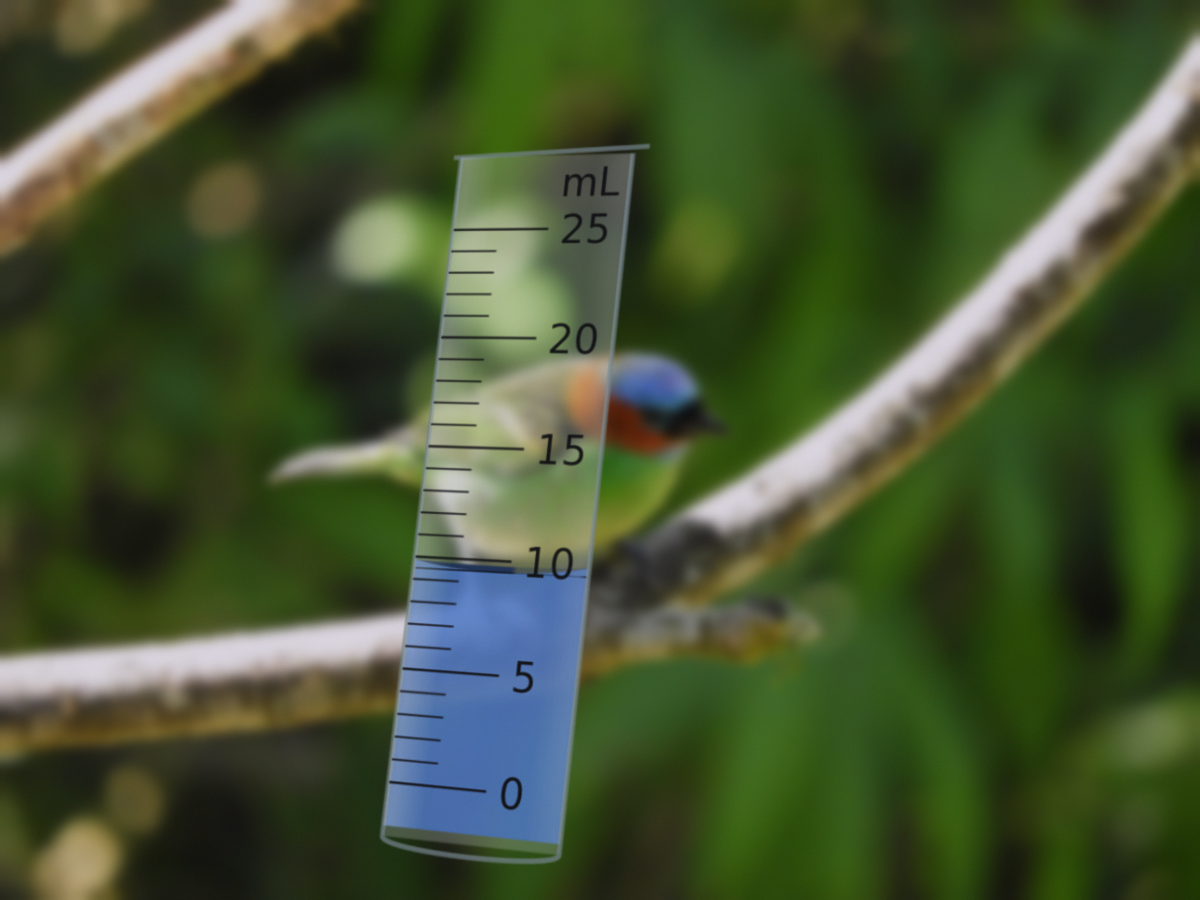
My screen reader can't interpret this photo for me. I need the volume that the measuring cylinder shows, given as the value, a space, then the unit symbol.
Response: 9.5 mL
